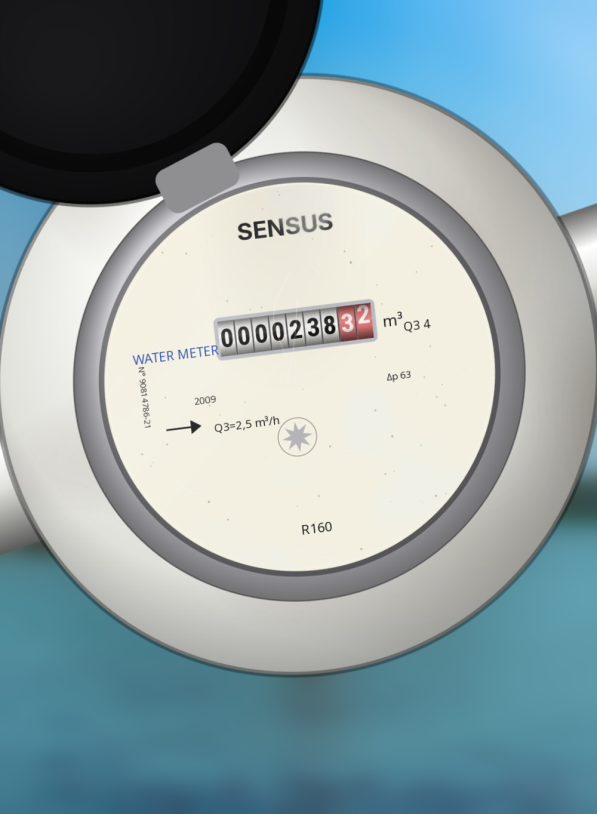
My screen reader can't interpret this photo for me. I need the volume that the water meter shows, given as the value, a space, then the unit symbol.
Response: 238.32 m³
